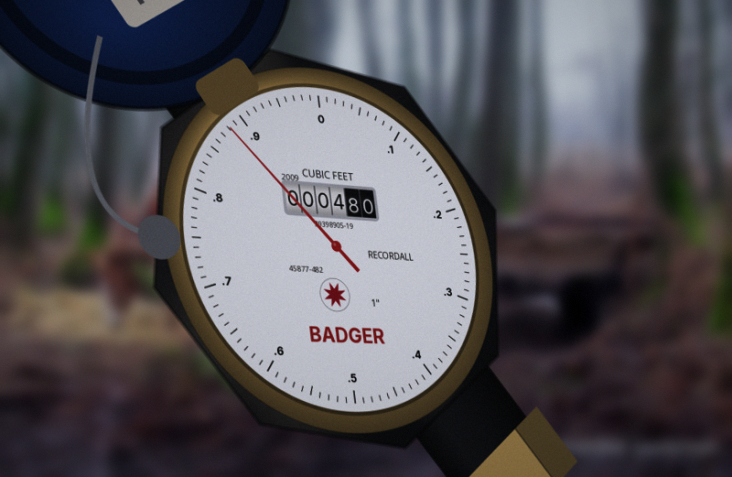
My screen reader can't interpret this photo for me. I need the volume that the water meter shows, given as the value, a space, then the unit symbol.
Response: 479.88 ft³
